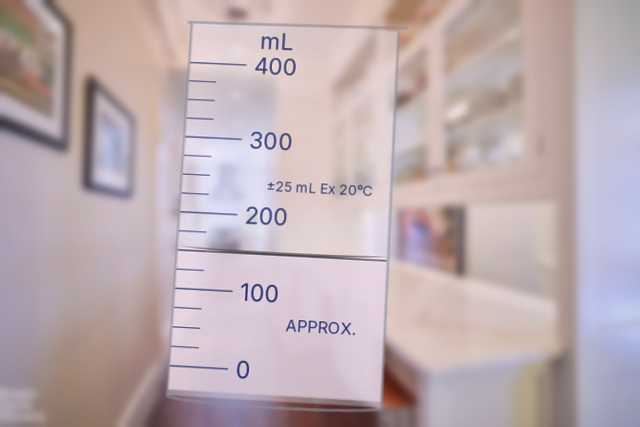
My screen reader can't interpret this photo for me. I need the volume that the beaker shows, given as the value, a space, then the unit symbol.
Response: 150 mL
